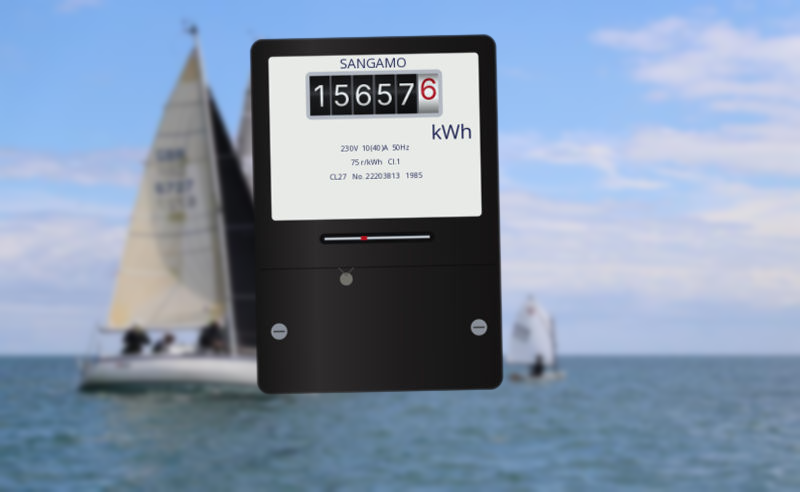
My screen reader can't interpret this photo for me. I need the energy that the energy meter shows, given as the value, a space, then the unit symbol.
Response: 15657.6 kWh
